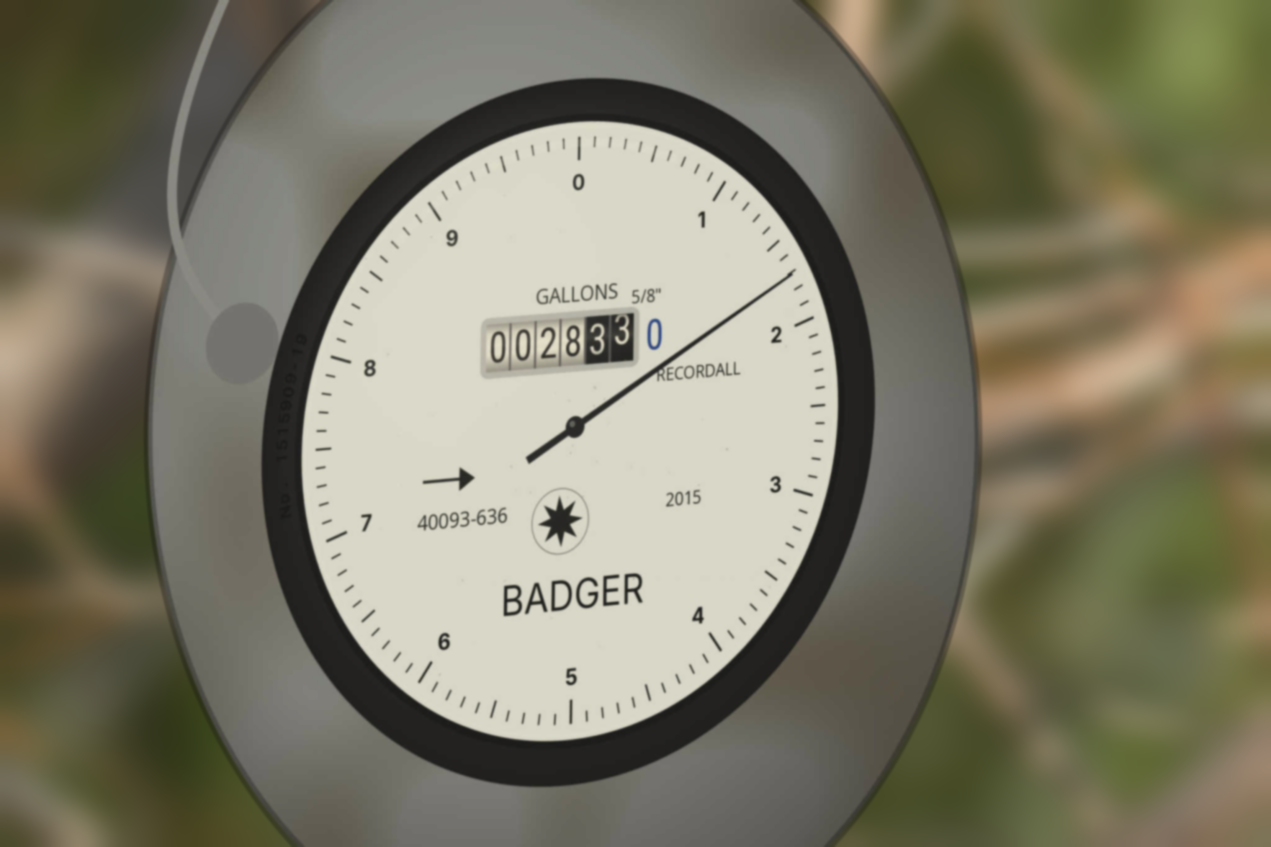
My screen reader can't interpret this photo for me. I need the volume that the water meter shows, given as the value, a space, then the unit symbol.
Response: 28331.7 gal
